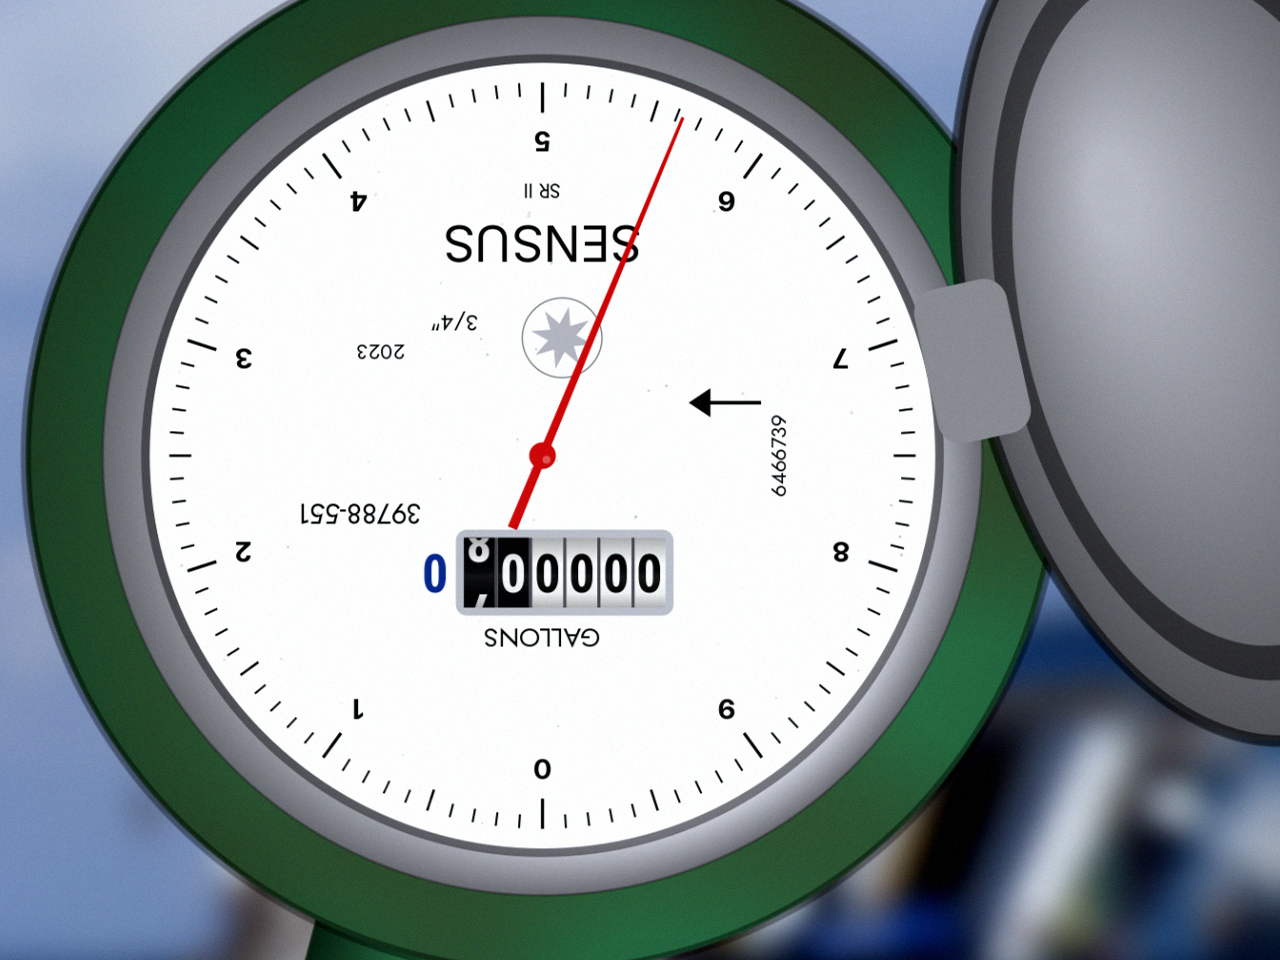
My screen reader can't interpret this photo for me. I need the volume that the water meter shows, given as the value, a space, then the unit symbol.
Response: 75.6 gal
